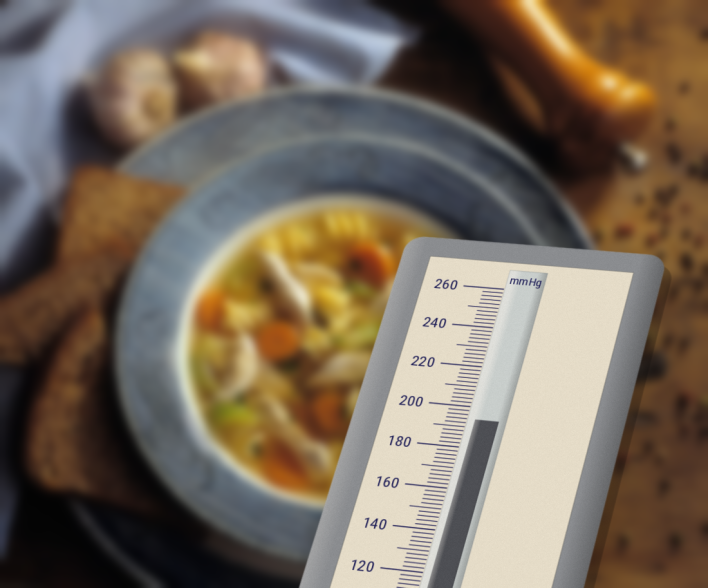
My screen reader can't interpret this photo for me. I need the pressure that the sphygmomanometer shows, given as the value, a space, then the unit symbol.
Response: 194 mmHg
